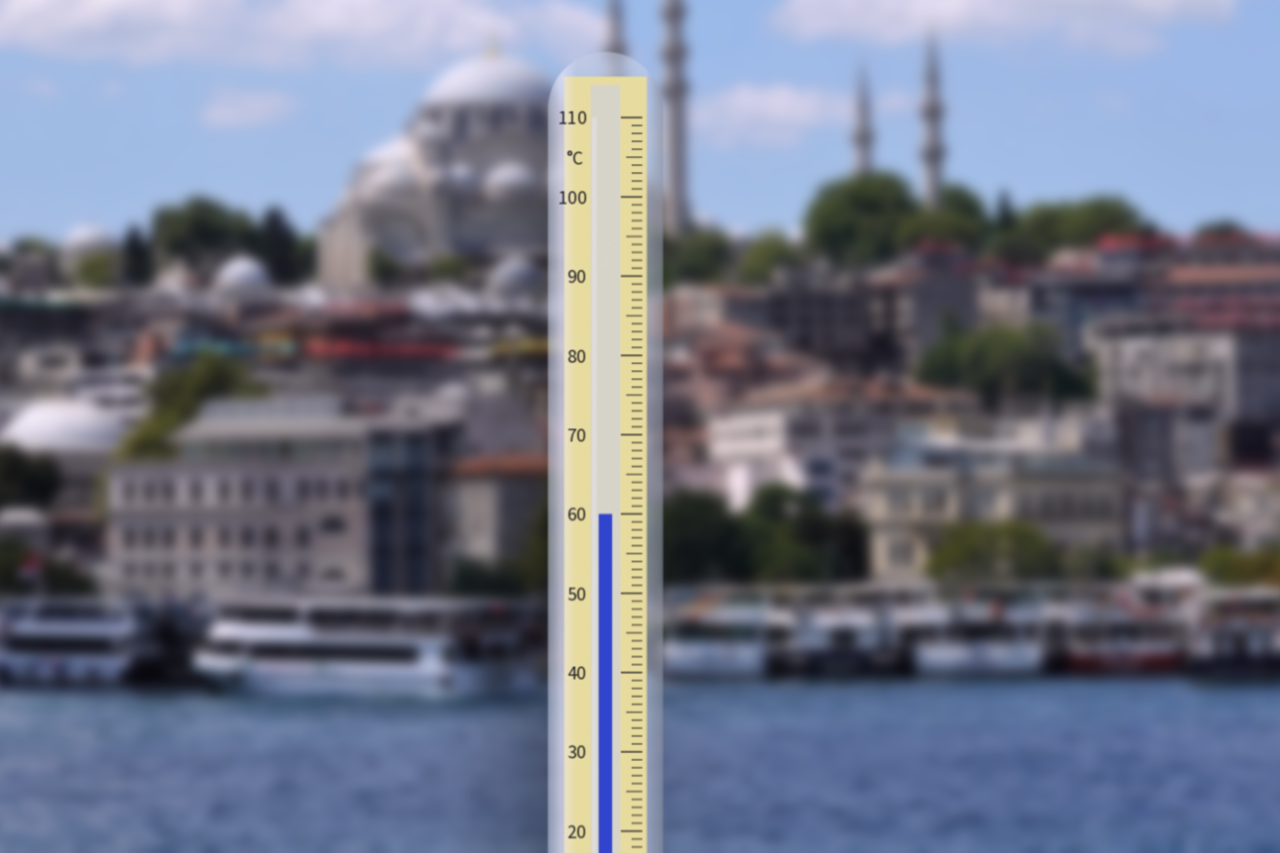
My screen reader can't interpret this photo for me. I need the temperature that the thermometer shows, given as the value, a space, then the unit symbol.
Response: 60 °C
